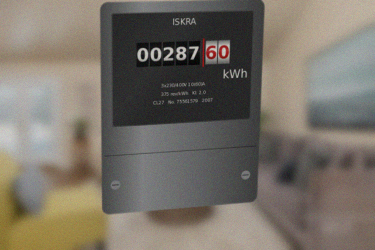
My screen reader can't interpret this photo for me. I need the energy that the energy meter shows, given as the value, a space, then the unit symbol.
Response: 287.60 kWh
